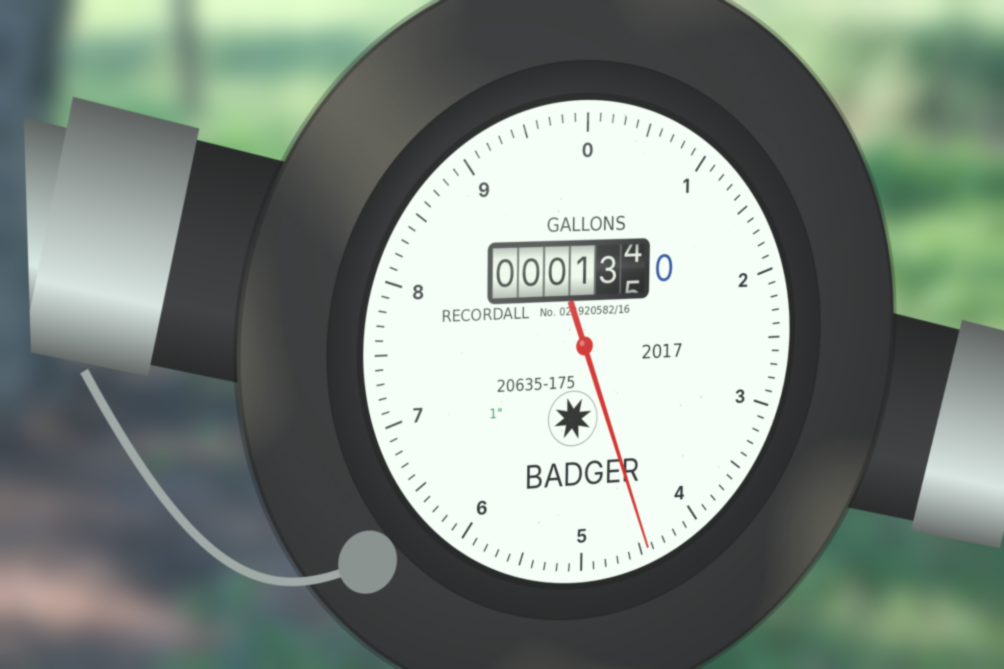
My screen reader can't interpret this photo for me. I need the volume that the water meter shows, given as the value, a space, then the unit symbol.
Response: 1344.4 gal
